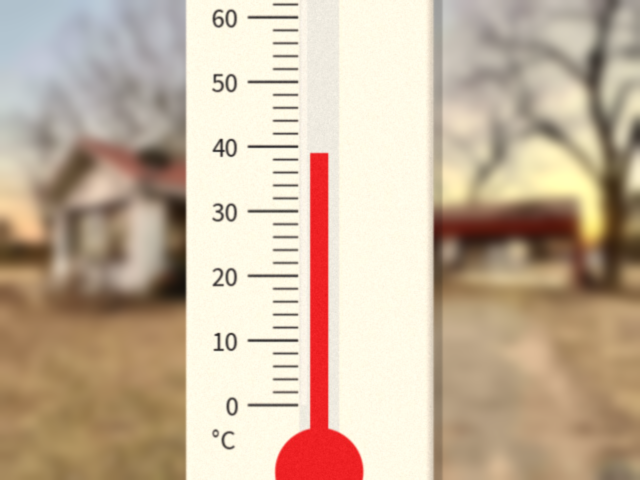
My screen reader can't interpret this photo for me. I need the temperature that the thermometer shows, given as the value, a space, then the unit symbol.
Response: 39 °C
